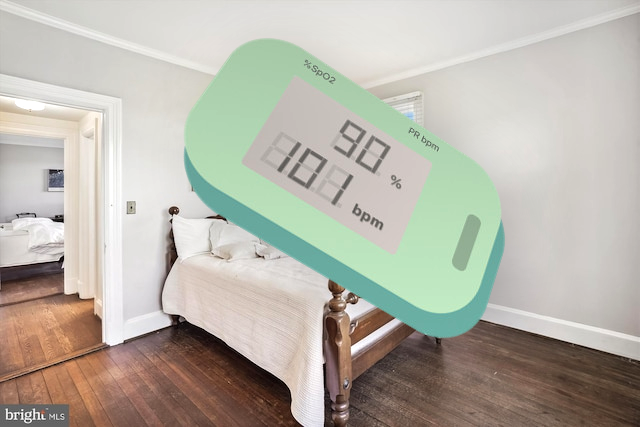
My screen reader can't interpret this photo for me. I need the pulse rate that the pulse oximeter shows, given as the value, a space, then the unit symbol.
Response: 101 bpm
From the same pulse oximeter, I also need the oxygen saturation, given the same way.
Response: 90 %
